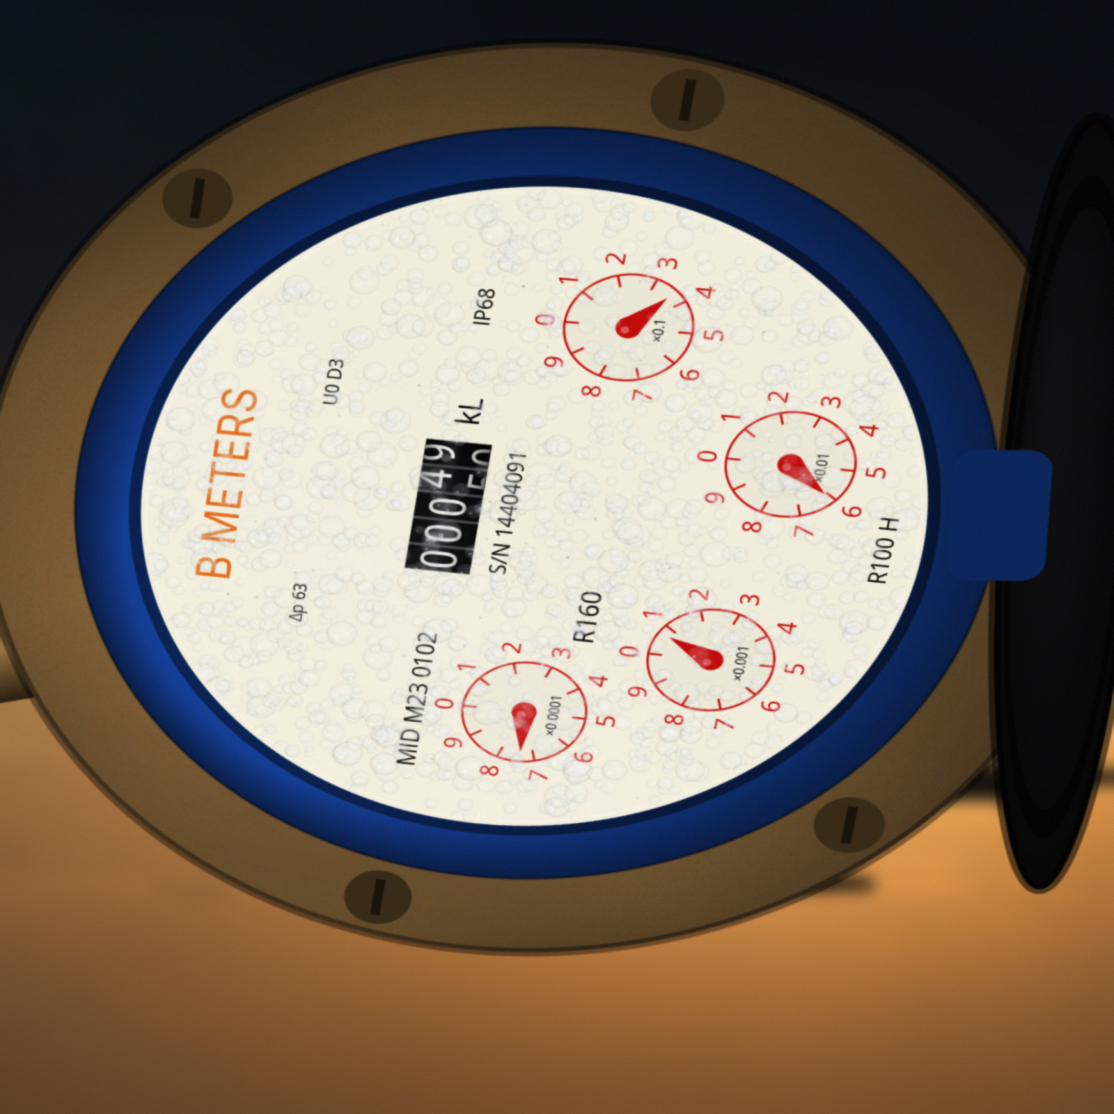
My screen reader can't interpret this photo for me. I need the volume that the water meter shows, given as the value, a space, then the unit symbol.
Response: 49.3607 kL
